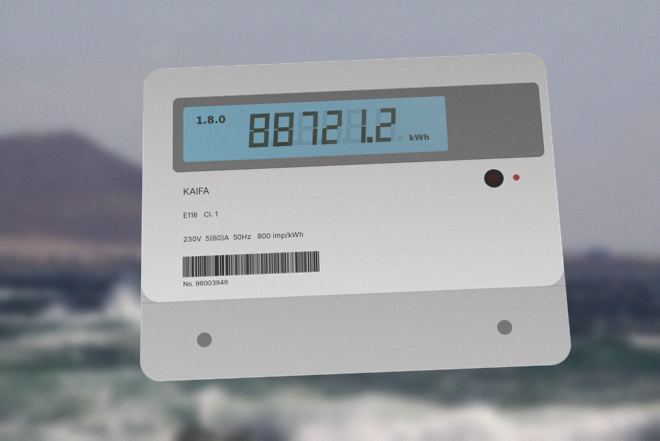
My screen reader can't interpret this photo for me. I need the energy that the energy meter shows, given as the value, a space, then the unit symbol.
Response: 88721.2 kWh
